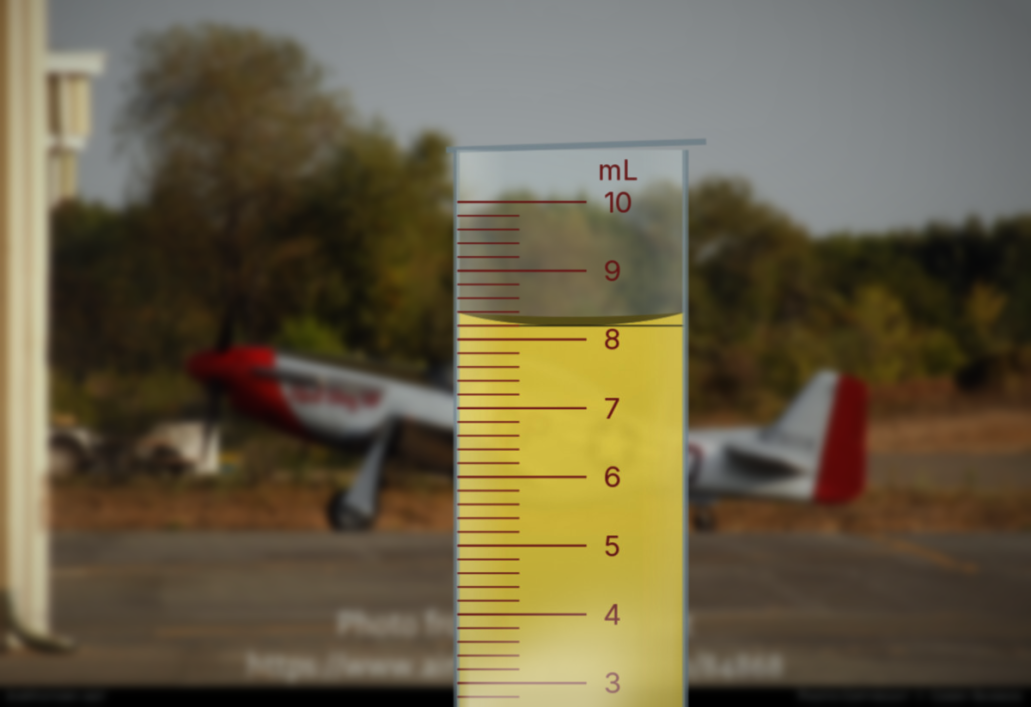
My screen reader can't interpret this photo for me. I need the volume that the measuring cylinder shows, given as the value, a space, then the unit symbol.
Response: 8.2 mL
